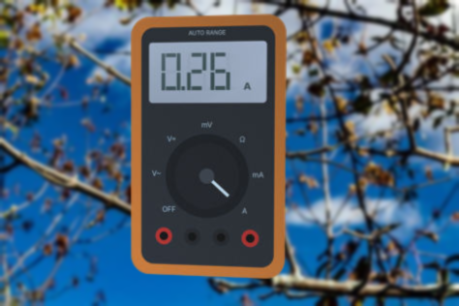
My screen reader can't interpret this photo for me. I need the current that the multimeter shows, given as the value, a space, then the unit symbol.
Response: 0.26 A
